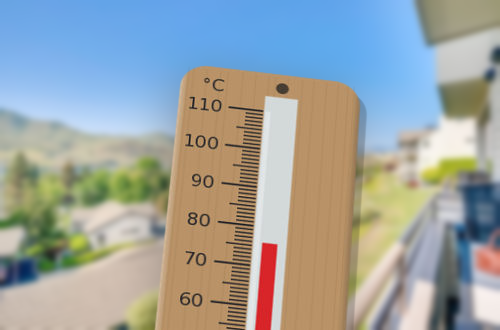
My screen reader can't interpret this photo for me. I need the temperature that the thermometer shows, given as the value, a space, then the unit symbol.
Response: 76 °C
